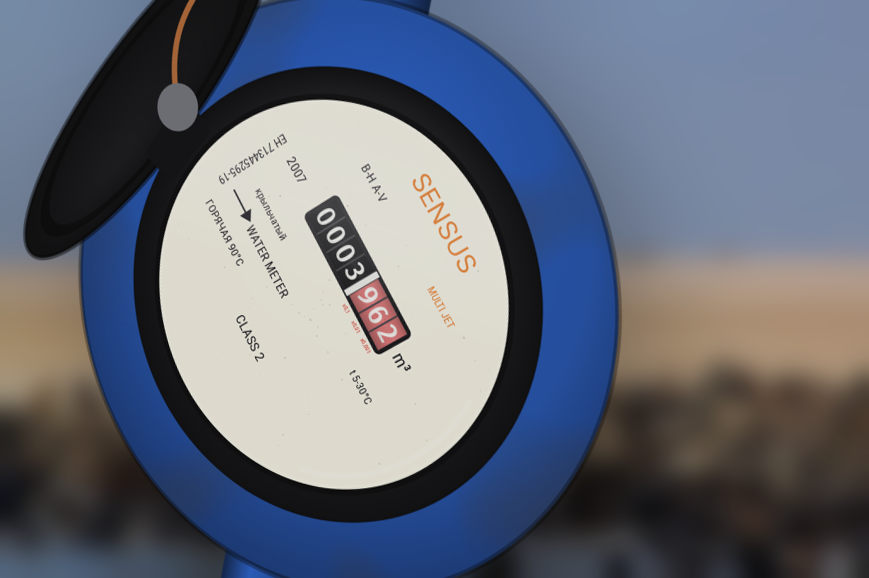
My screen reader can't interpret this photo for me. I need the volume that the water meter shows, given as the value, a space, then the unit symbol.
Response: 3.962 m³
